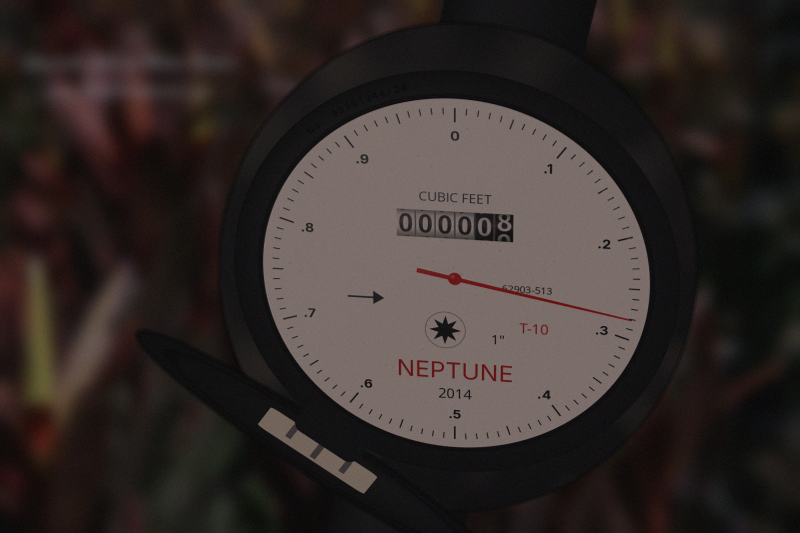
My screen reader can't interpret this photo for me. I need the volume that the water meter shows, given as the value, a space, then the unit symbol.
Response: 8.28 ft³
